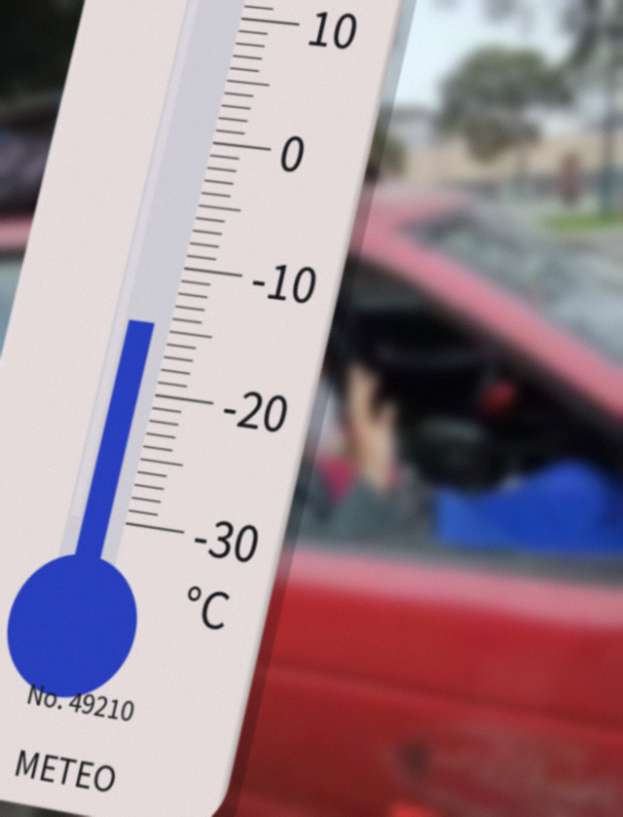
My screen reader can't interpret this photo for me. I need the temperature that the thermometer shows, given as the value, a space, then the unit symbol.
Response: -14.5 °C
